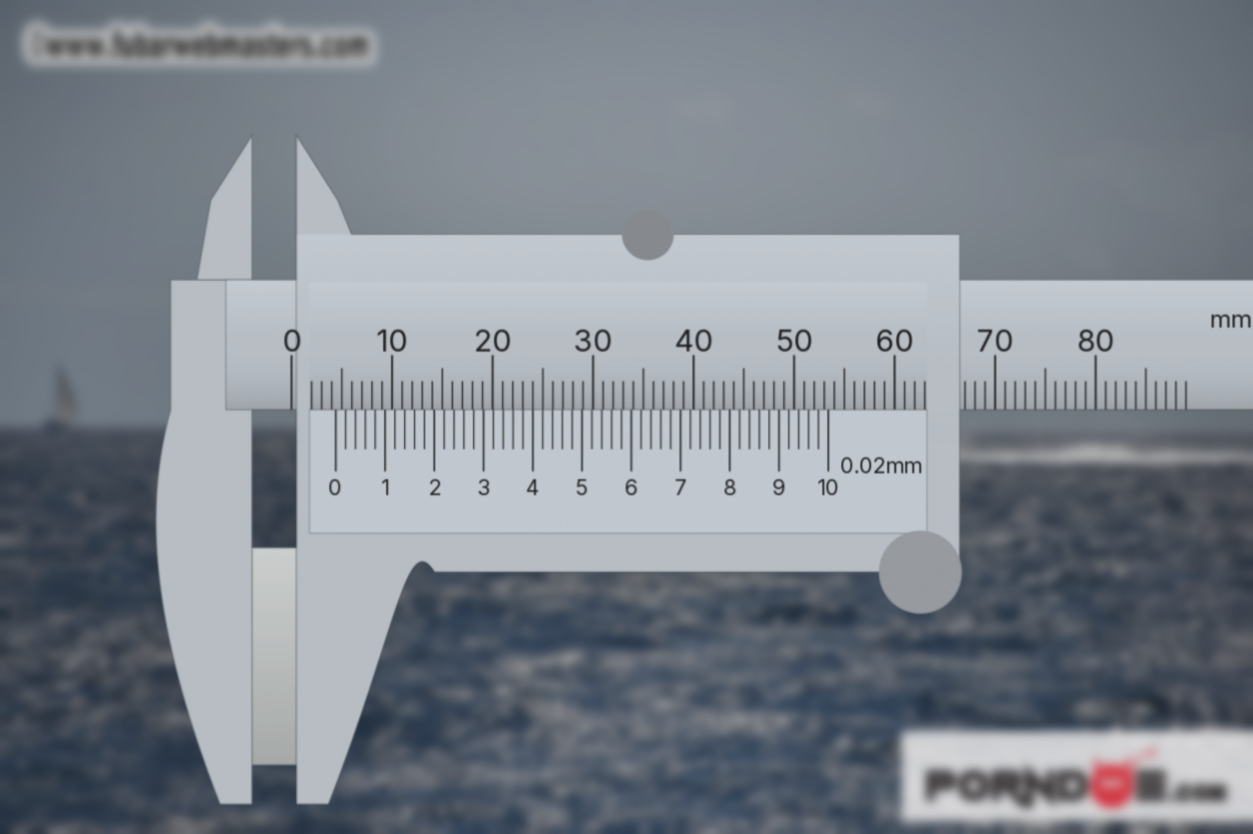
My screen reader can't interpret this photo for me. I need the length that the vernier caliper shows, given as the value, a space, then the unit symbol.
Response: 4.4 mm
